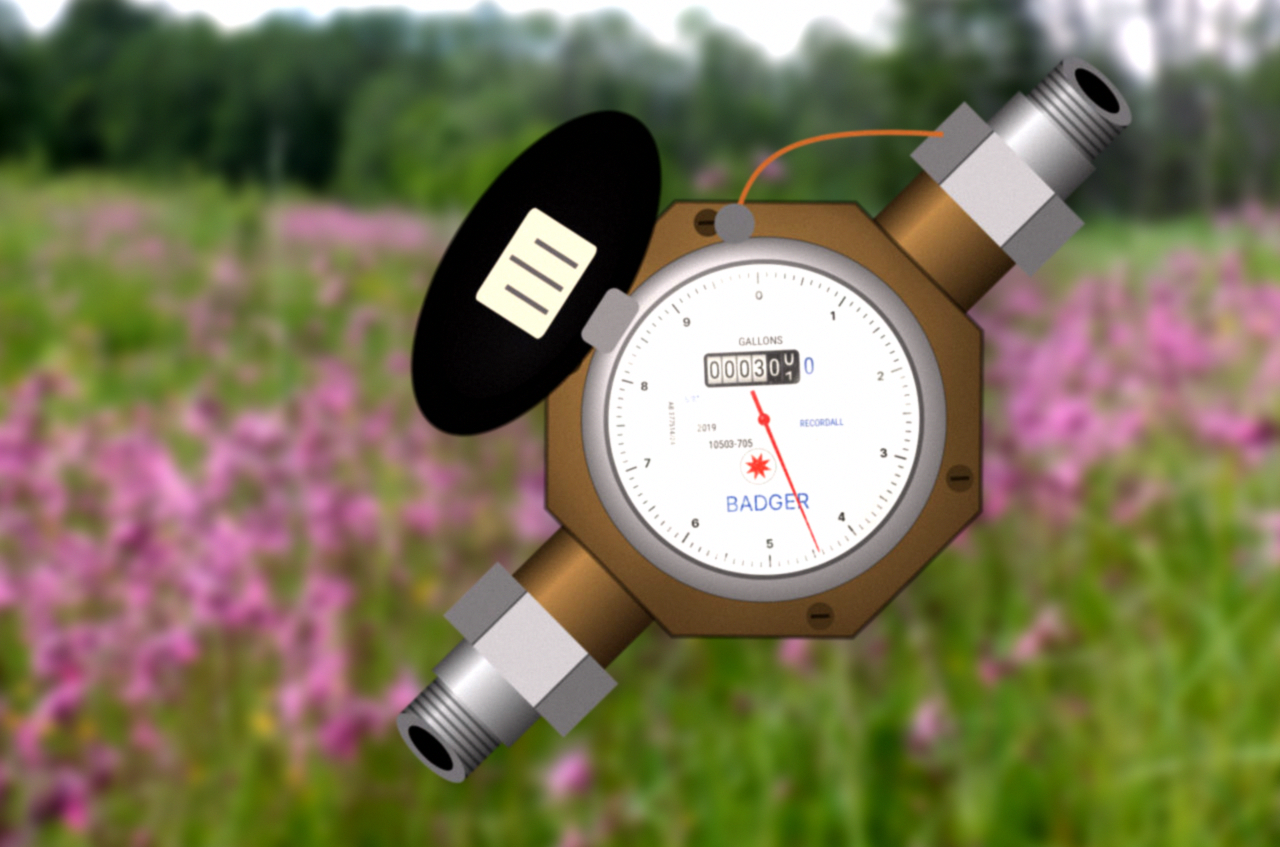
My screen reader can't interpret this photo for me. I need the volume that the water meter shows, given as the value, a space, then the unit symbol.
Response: 3004.4 gal
